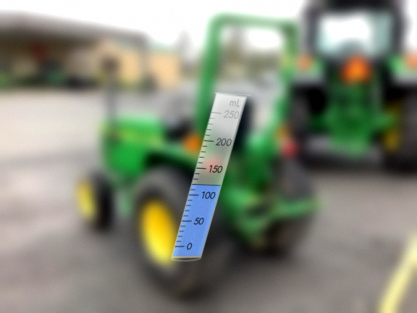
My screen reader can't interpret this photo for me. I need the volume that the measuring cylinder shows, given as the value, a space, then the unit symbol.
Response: 120 mL
